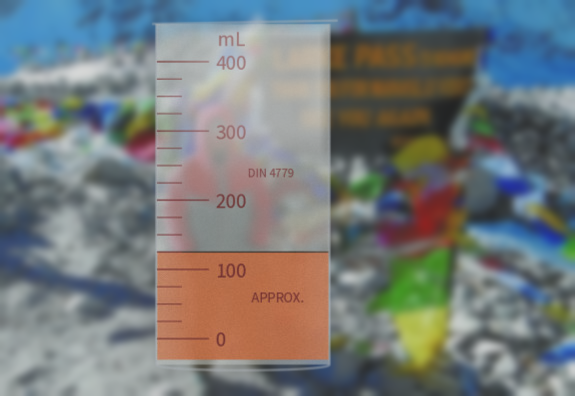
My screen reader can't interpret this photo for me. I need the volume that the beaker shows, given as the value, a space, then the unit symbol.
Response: 125 mL
